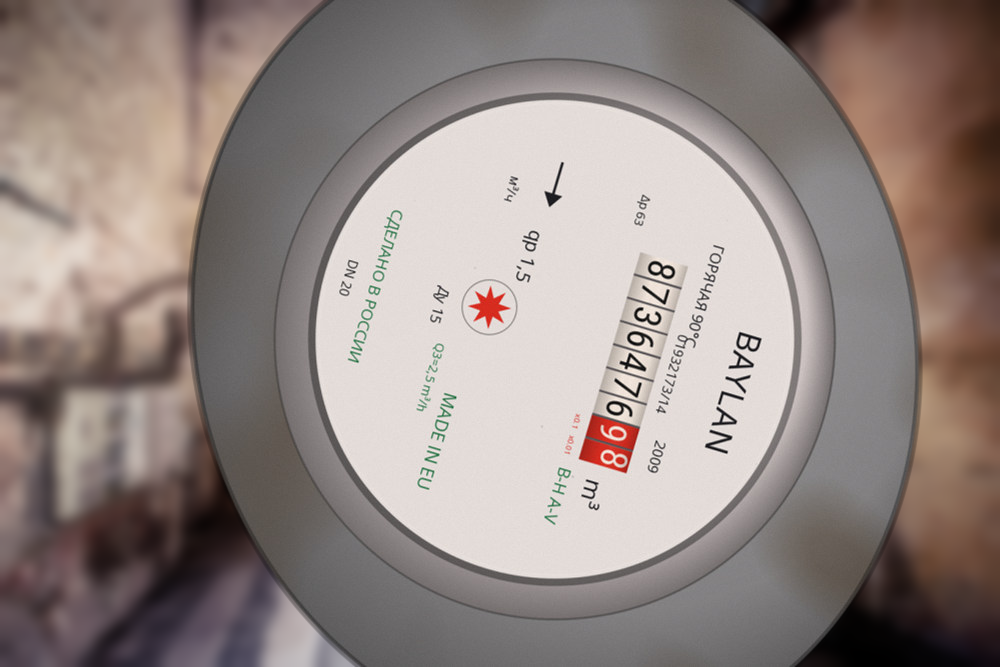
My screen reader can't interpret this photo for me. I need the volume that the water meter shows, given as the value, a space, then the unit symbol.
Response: 8736476.98 m³
